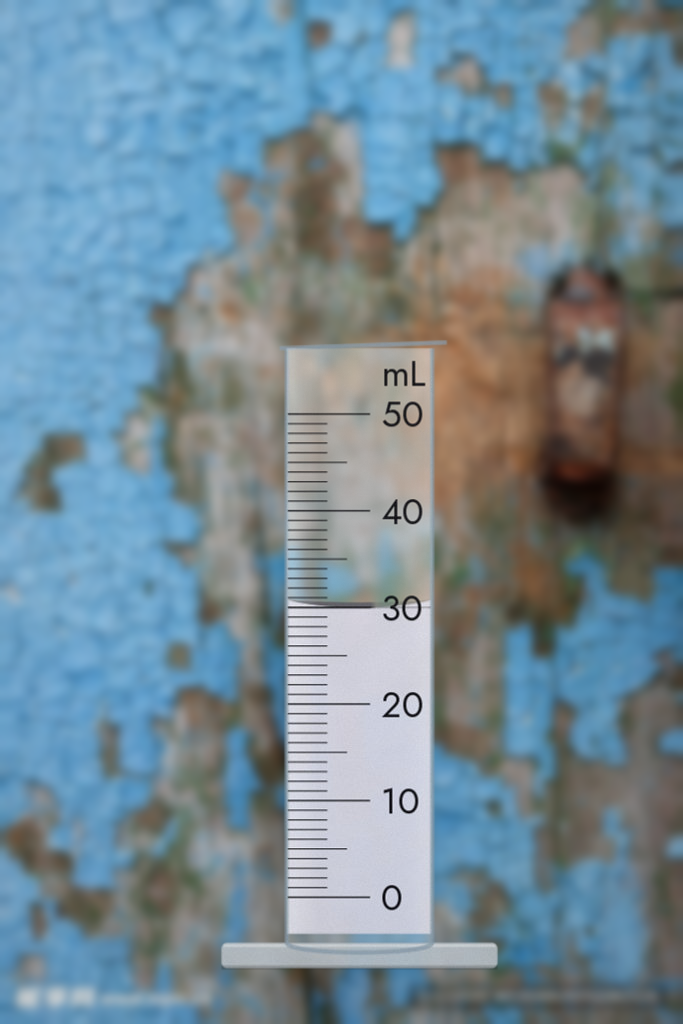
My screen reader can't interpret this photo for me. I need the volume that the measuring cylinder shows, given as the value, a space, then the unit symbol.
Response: 30 mL
